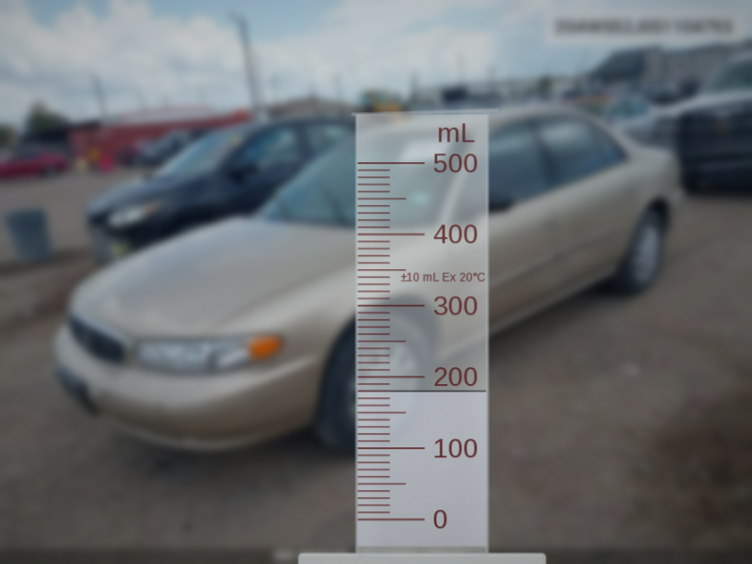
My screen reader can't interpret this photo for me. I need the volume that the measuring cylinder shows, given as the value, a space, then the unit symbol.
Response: 180 mL
